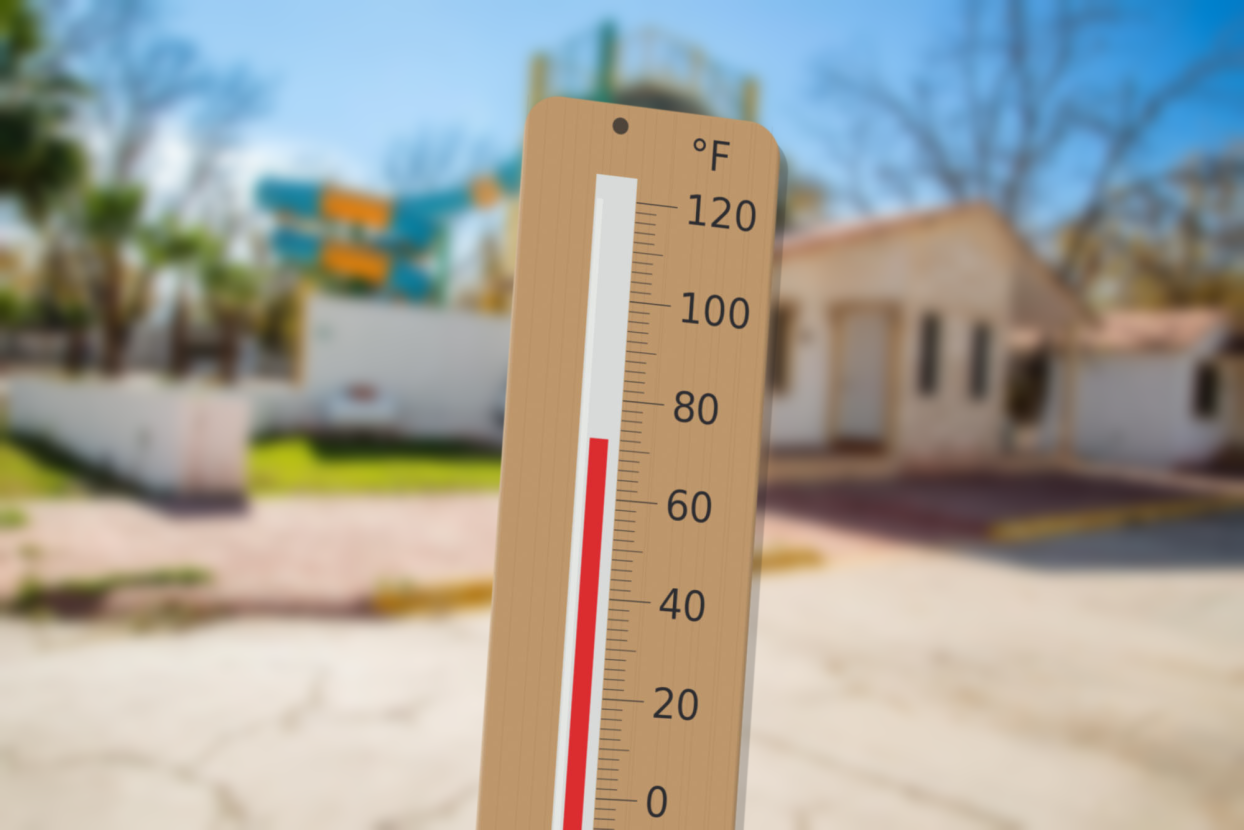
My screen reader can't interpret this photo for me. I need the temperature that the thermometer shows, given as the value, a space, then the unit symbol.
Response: 72 °F
